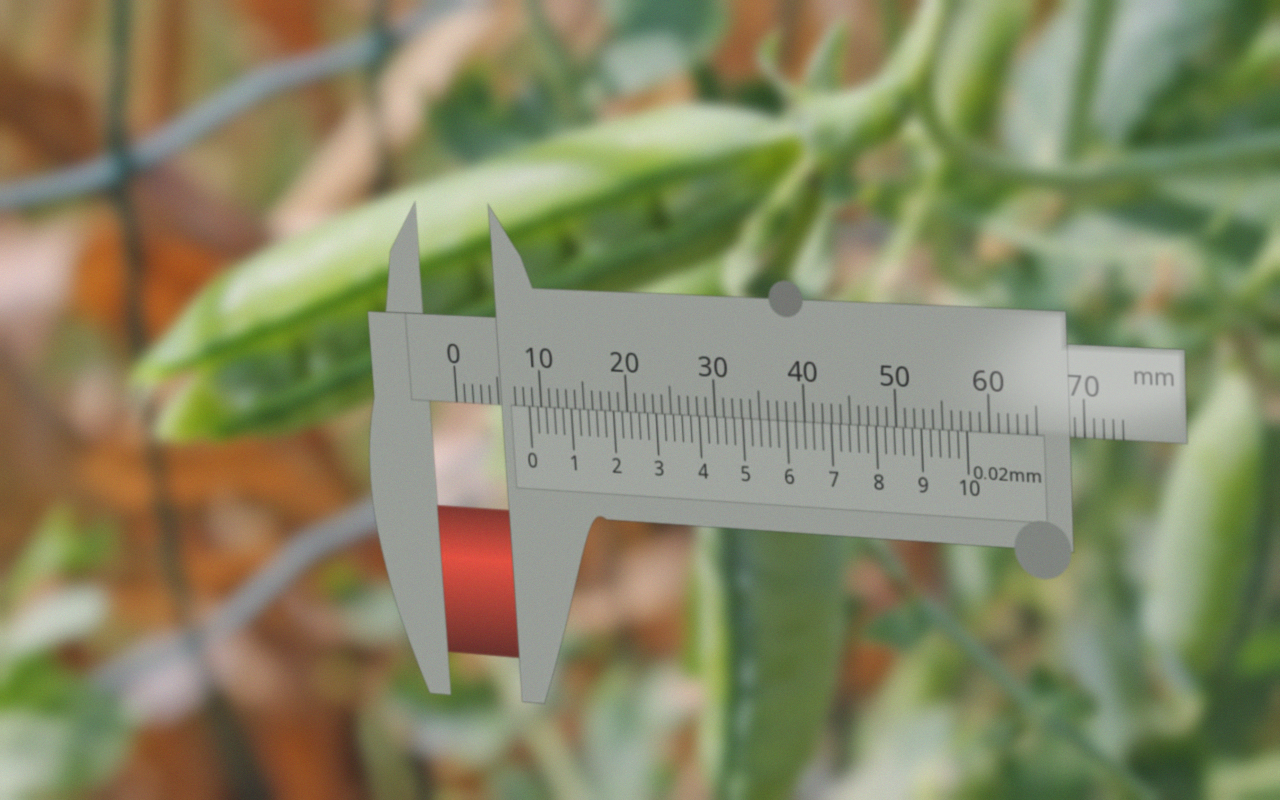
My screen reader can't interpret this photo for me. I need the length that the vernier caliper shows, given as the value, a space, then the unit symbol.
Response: 8.6 mm
